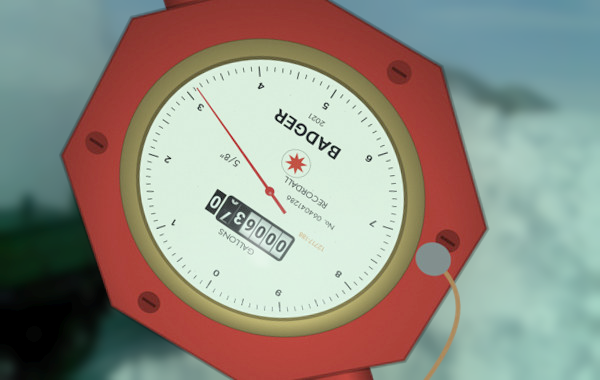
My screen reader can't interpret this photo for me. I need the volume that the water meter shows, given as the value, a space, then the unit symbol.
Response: 6373.1 gal
